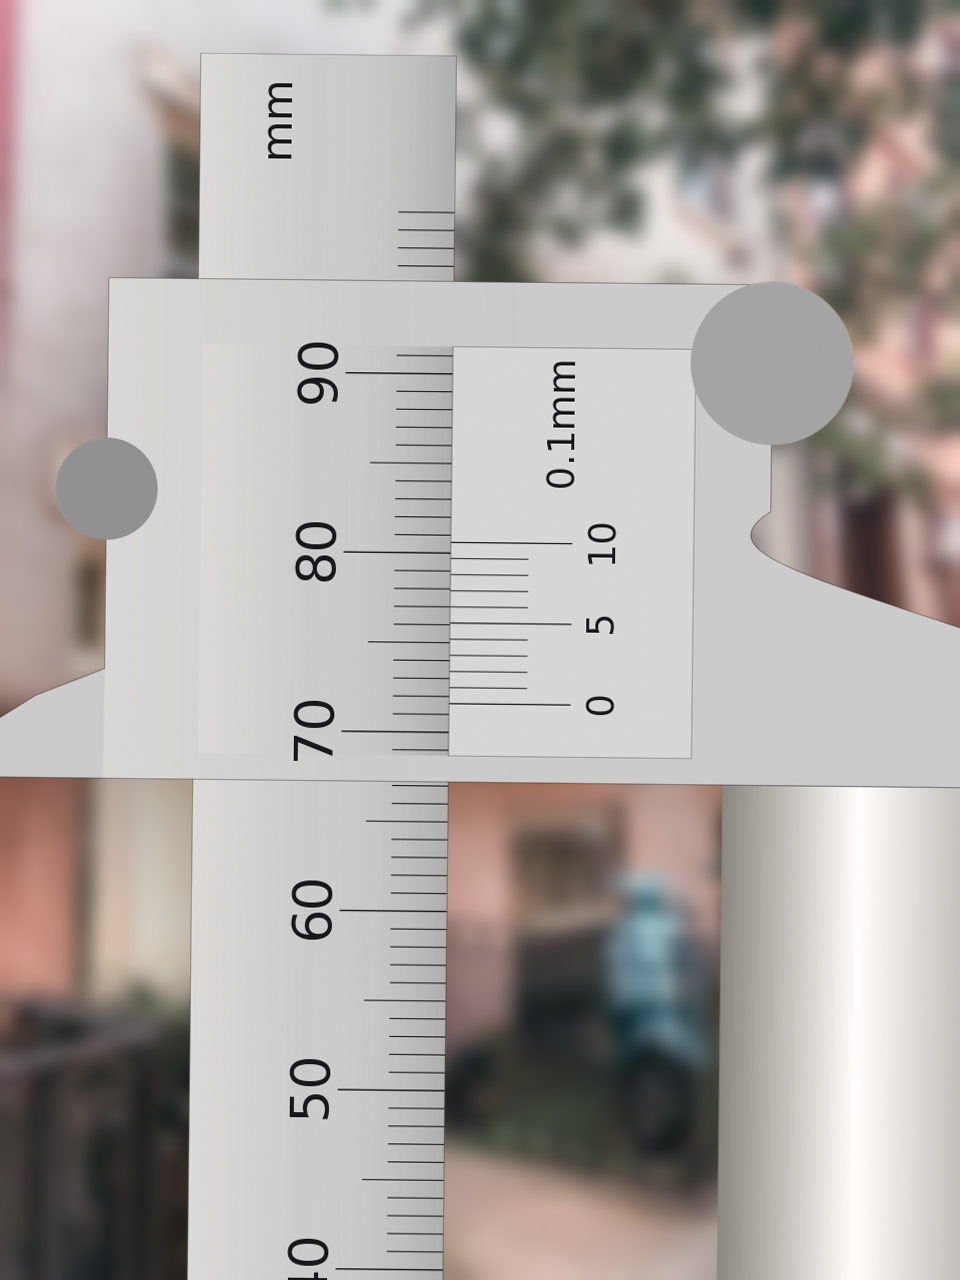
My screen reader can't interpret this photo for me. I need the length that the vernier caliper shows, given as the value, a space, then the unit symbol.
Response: 71.6 mm
